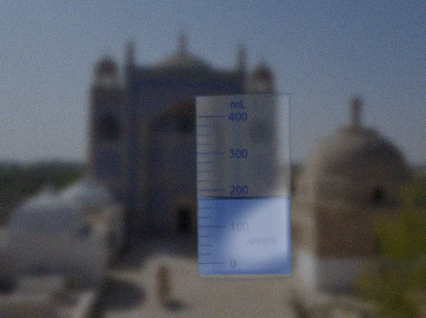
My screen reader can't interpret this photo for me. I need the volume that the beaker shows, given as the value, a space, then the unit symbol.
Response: 175 mL
